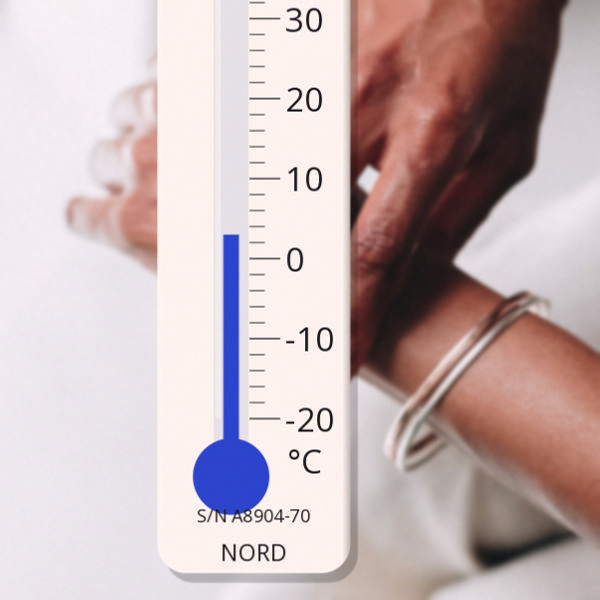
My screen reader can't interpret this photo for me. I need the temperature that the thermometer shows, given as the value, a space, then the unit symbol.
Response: 3 °C
